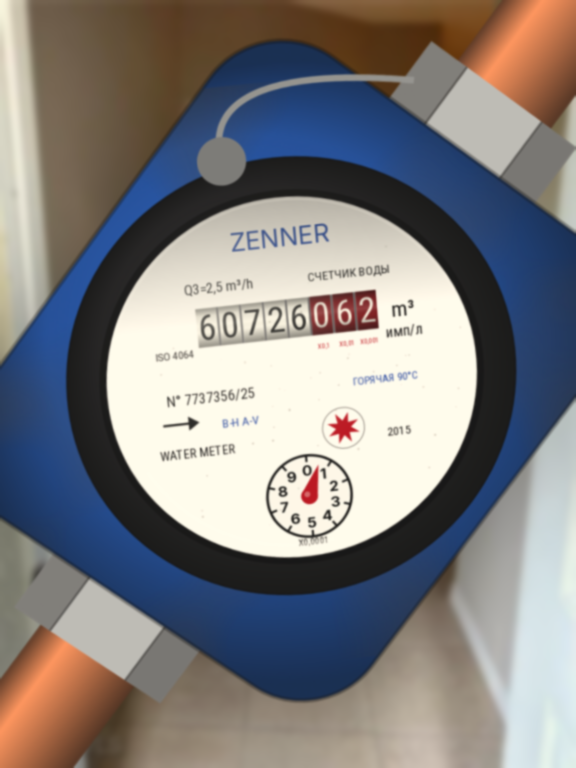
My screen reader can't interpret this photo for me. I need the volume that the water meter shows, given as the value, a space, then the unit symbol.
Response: 60726.0620 m³
